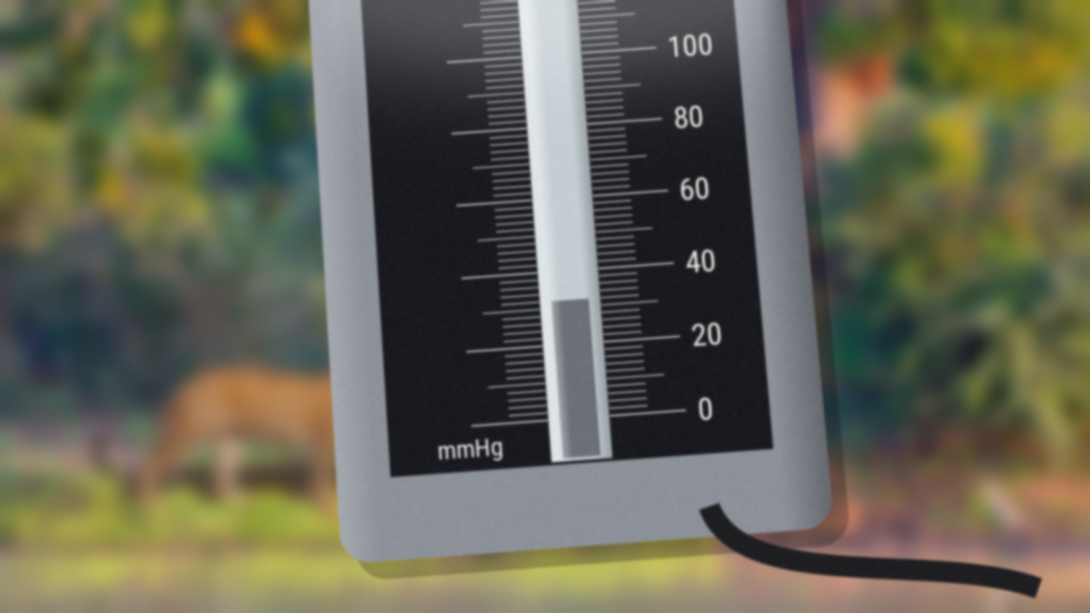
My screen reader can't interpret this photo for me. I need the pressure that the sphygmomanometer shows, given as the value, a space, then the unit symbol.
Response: 32 mmHg
